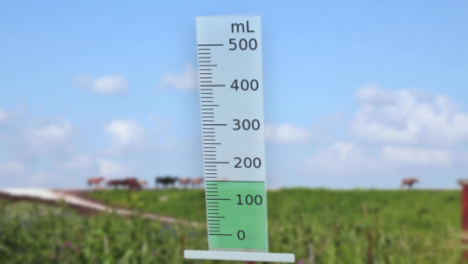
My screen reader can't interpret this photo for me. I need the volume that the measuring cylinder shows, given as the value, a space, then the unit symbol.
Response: 150 mL
